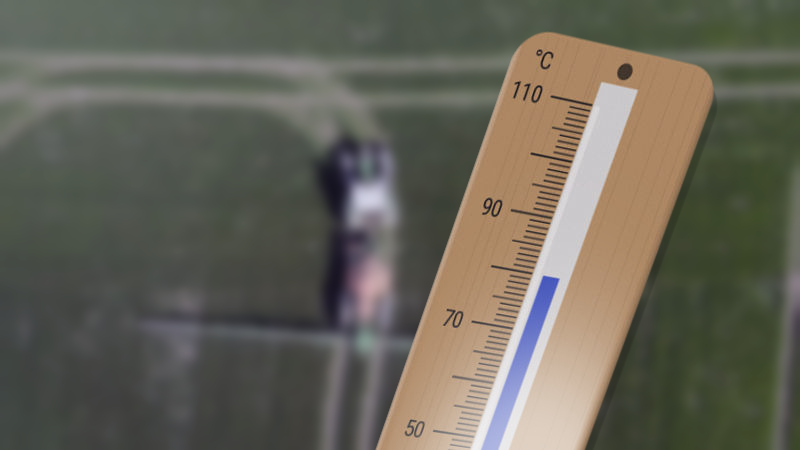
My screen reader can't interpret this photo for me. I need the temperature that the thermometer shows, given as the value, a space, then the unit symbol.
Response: 80 °C
